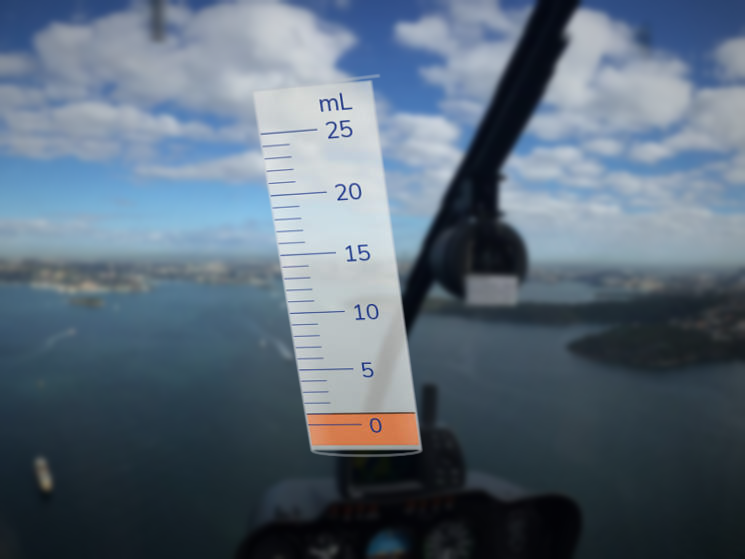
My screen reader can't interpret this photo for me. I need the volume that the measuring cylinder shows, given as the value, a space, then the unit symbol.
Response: 1 mL
